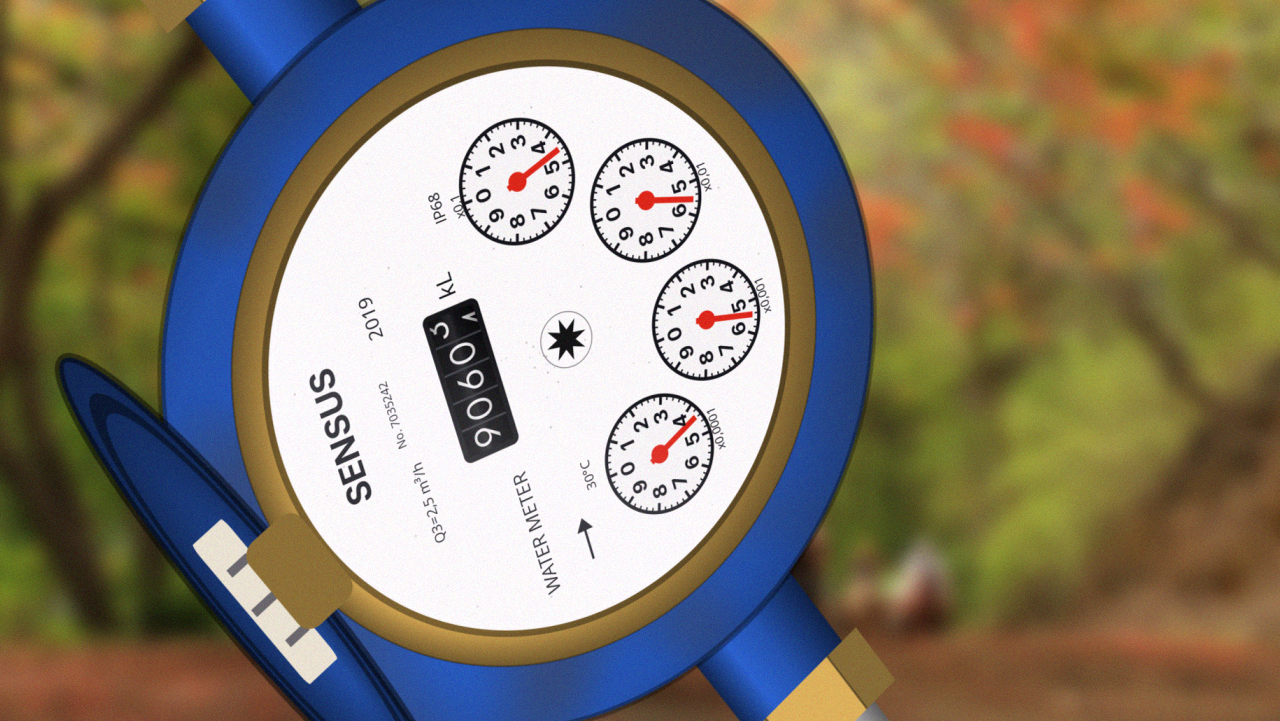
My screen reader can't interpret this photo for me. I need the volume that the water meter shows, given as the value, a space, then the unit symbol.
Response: 90603.4554 kL
